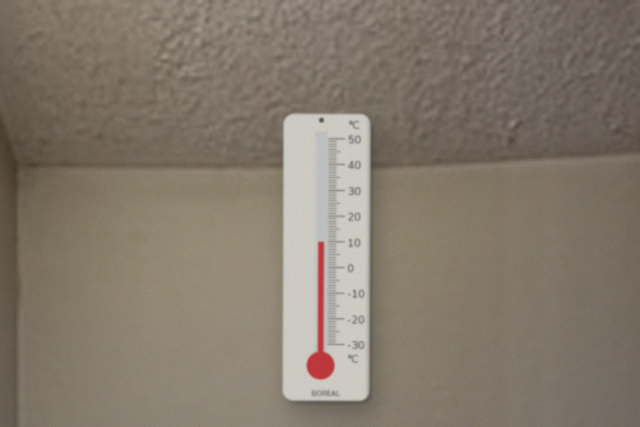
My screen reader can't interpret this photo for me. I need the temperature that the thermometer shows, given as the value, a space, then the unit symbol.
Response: 10 °C
